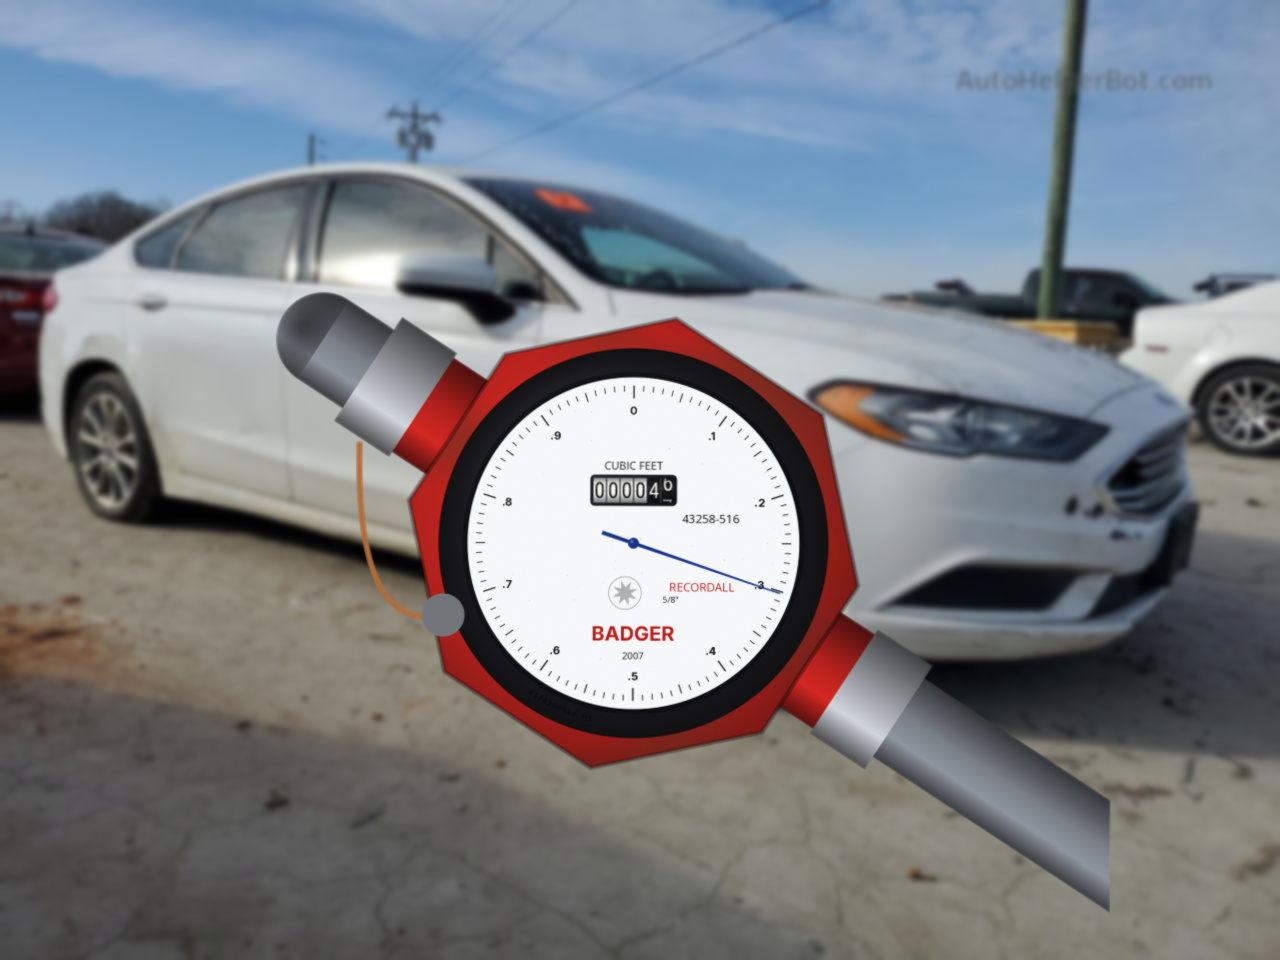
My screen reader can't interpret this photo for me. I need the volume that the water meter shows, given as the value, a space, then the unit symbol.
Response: 46.30 ft³
